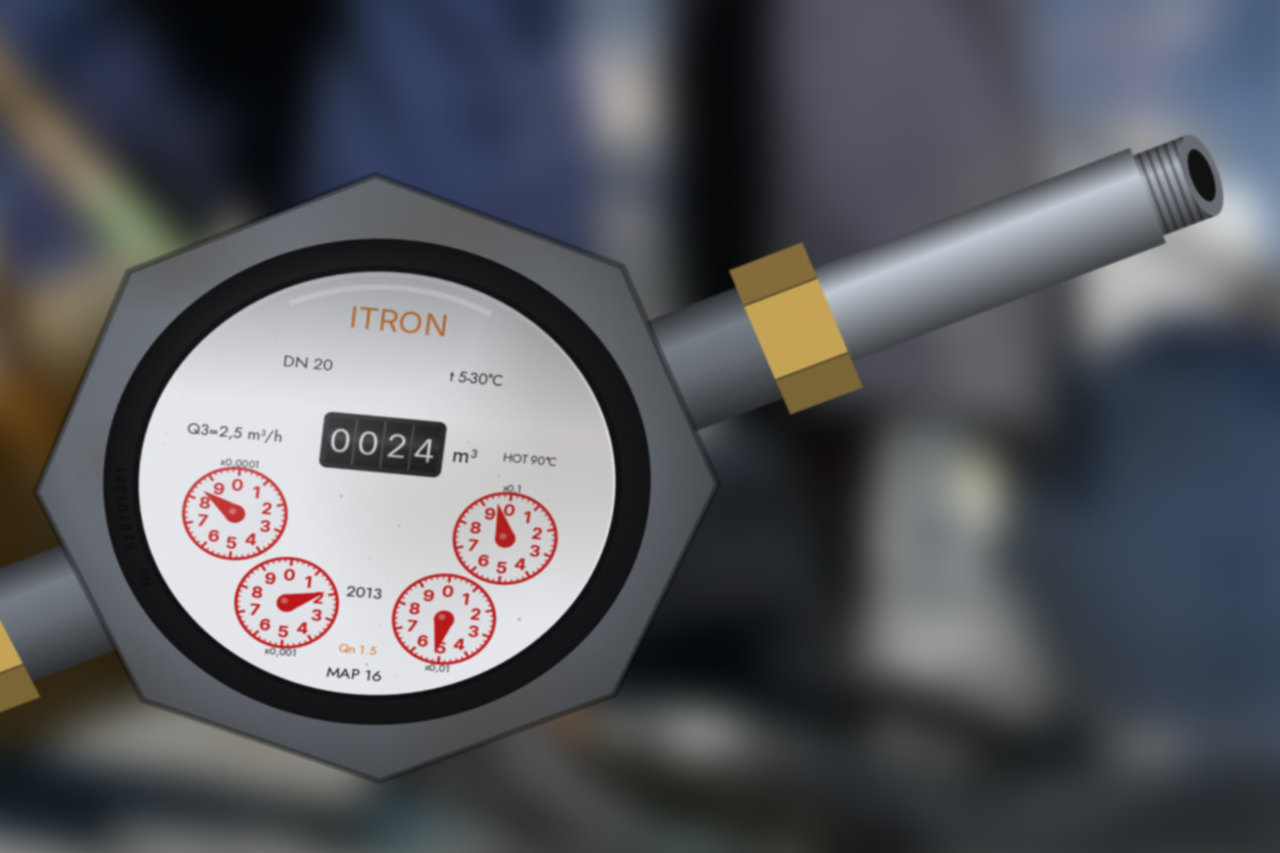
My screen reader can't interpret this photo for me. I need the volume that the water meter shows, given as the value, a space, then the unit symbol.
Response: 23.9518 m³
